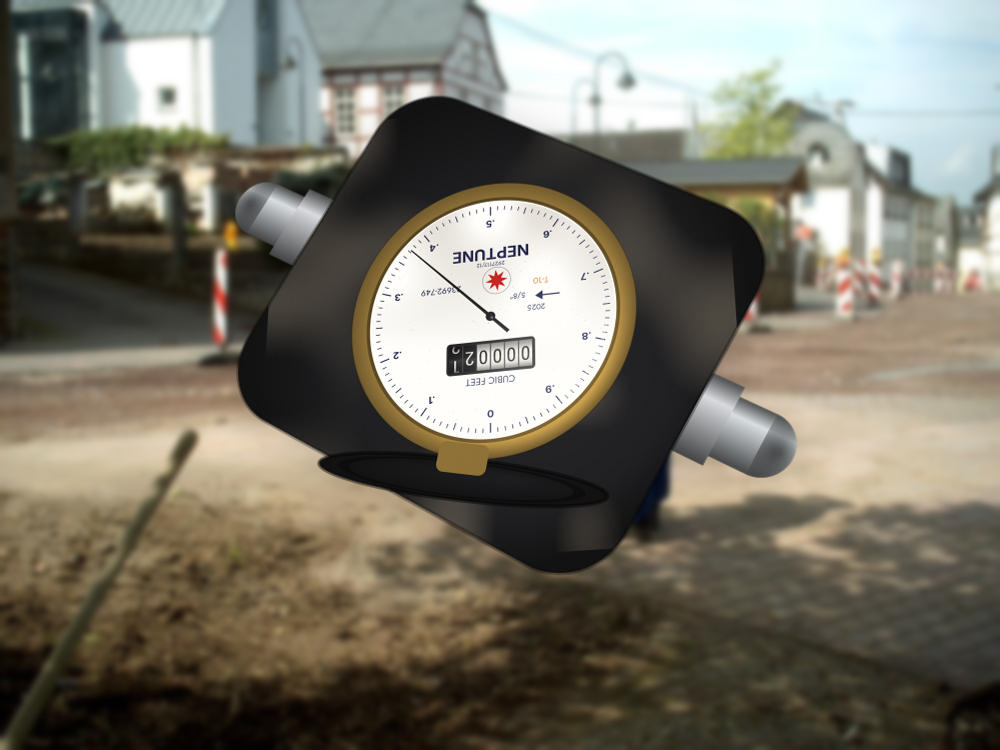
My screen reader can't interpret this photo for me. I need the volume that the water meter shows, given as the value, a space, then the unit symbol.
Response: 21.37 ft³
